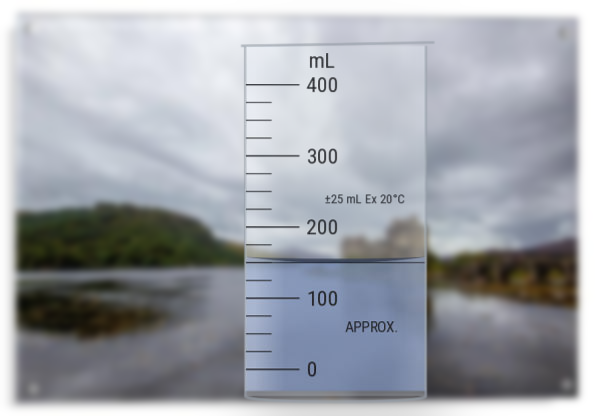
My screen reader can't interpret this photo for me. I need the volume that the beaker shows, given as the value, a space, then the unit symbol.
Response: 150 mL
